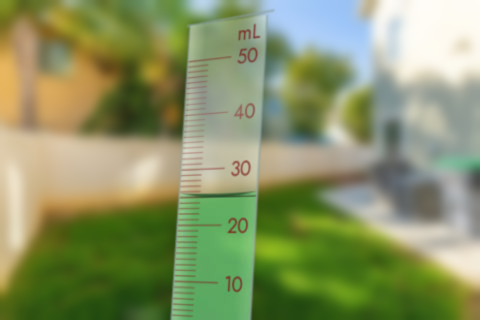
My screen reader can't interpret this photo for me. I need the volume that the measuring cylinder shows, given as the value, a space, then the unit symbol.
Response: 25 mL
